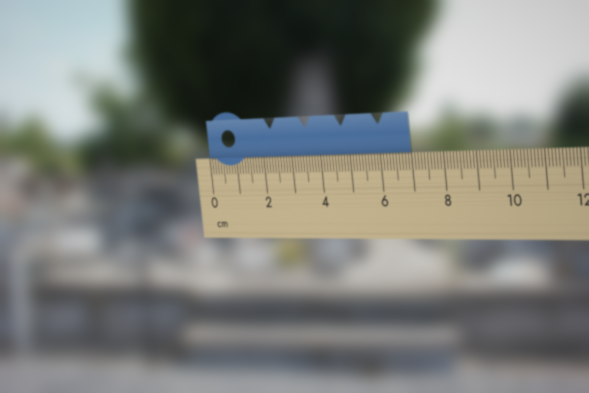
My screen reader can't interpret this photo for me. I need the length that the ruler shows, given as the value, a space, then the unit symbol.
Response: 7 cm
